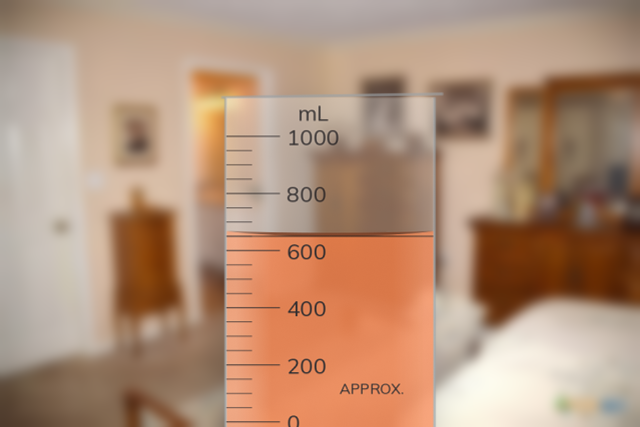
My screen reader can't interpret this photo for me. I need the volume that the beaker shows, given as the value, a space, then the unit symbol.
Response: 650 mL
